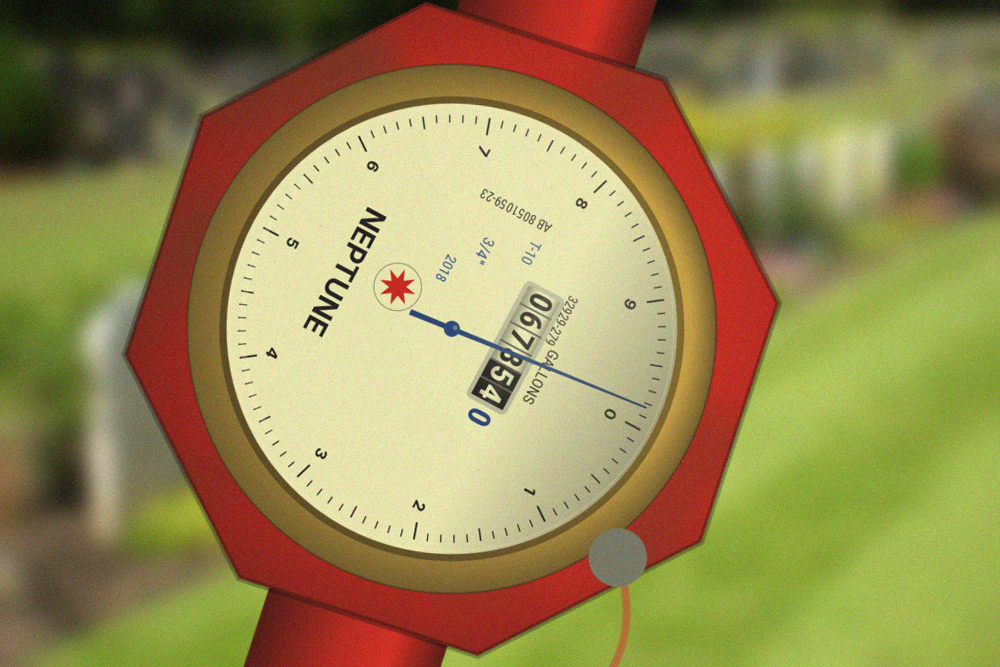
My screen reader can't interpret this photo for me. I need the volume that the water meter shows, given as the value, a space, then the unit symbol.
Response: 678539.8 gal
